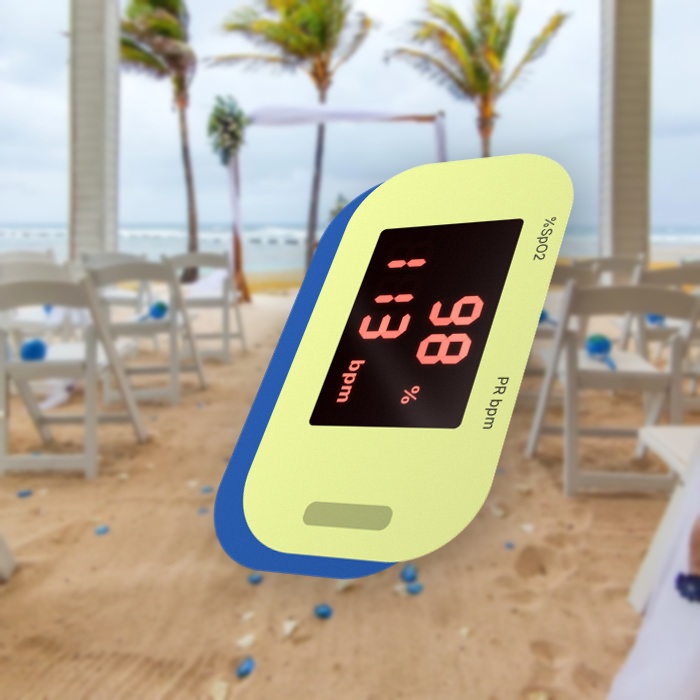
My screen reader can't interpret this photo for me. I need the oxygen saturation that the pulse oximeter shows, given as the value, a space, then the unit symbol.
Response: 98 %
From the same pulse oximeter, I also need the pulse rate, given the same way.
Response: 113 bpm
